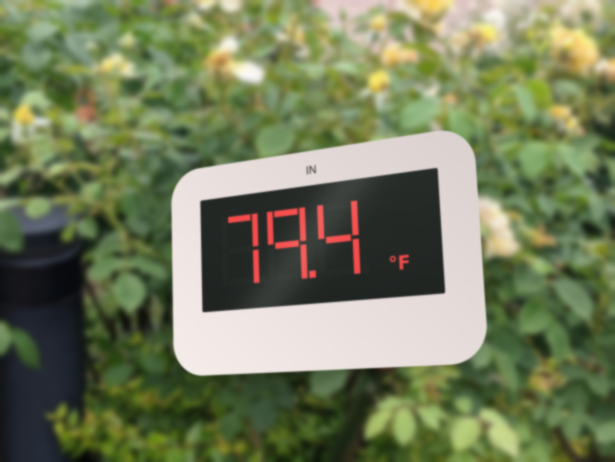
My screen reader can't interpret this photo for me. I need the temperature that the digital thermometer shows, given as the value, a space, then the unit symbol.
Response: 79.4 °F
